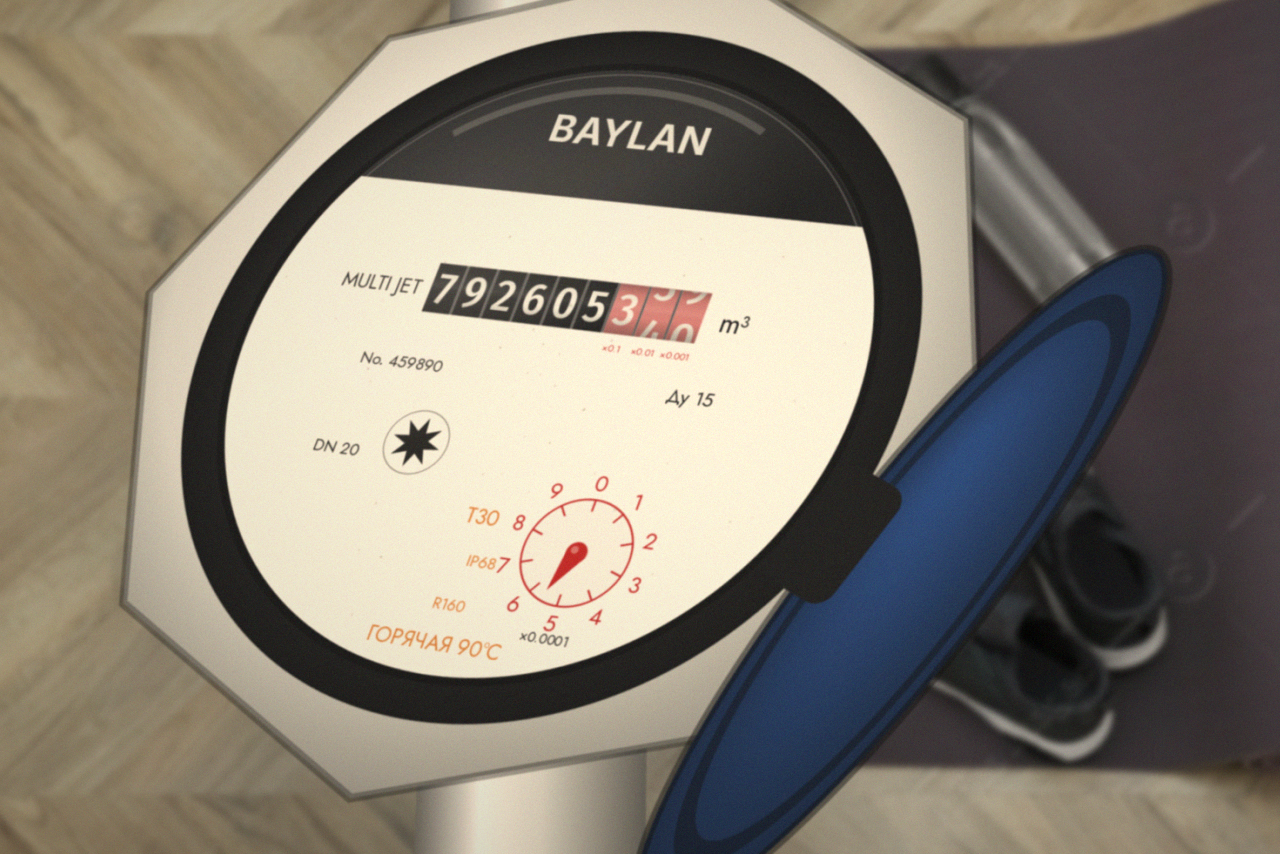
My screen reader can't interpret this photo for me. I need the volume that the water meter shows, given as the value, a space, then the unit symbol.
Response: 792605.3395 m³
